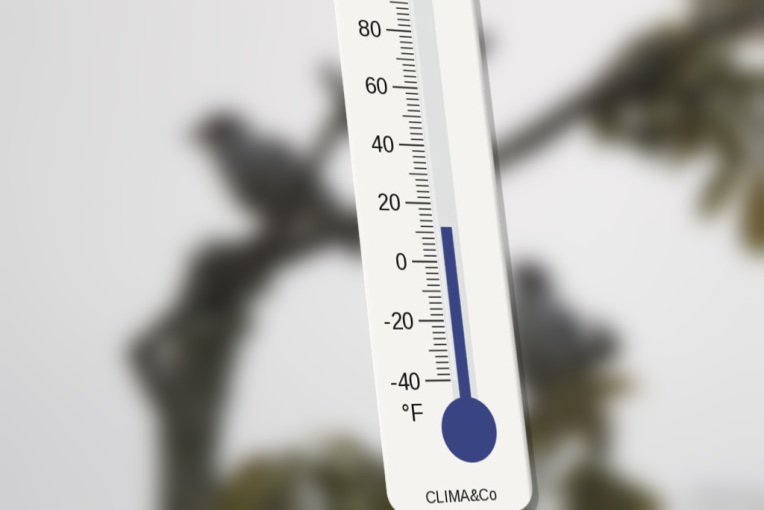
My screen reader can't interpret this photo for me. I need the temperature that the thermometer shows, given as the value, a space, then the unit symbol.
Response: 12 °F
